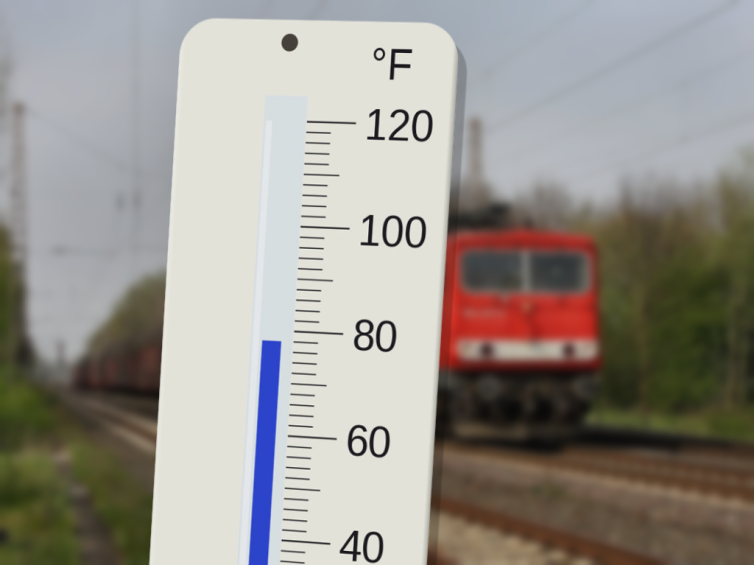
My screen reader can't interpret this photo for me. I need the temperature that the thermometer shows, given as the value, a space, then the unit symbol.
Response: 78 °F
